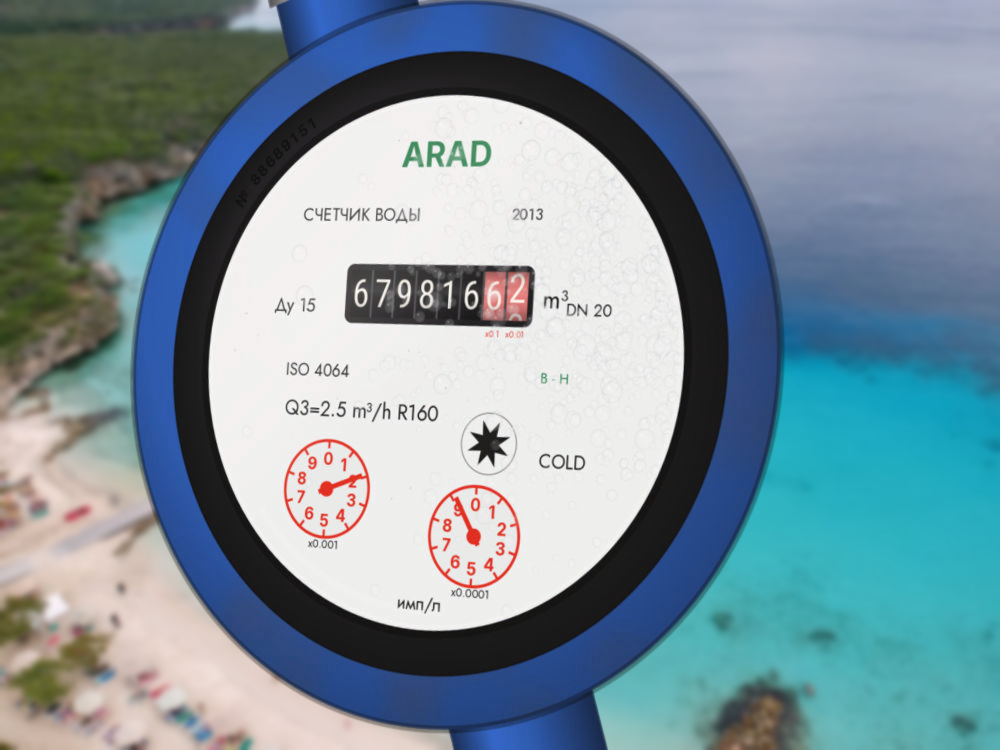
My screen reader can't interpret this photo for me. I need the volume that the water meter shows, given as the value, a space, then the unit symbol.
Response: 679816.6219 m³
